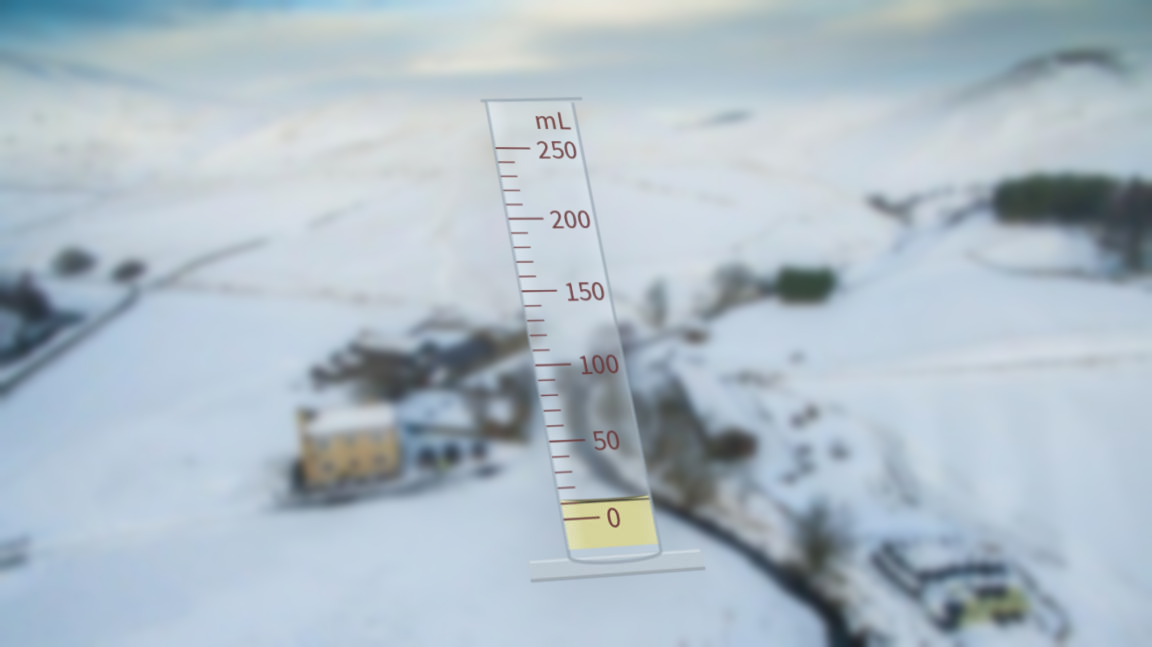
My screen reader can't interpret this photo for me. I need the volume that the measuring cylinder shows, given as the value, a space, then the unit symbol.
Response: 10 mL
